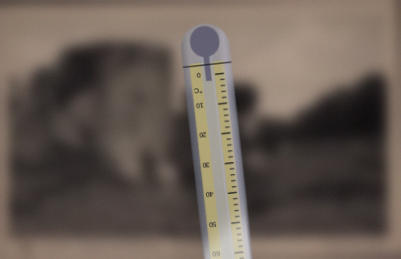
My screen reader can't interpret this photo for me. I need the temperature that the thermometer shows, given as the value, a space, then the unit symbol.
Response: 2 °C
